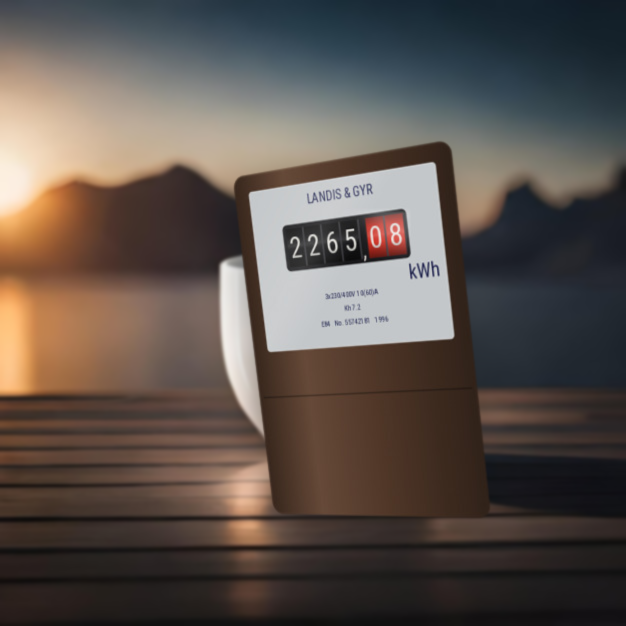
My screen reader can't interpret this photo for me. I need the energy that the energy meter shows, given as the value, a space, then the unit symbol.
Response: 2265.08 kWh
